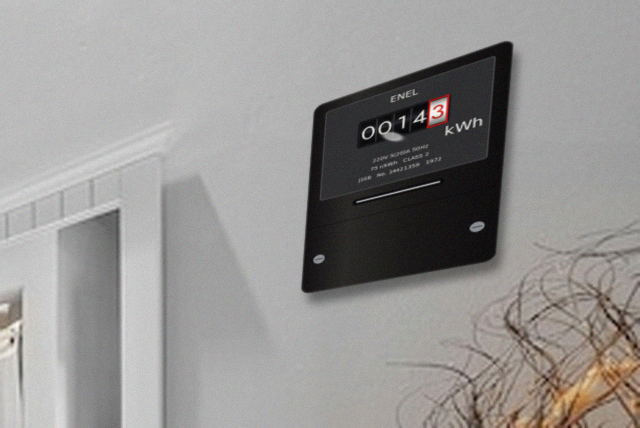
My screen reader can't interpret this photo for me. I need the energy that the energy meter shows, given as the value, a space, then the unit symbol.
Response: 14.3 kWh
